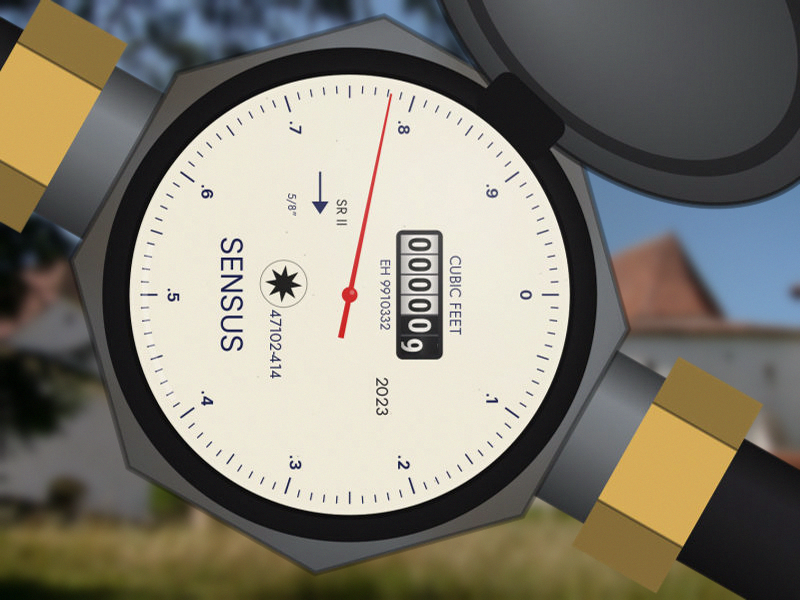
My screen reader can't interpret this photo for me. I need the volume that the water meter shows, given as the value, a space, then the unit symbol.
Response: 8.78 ft³
